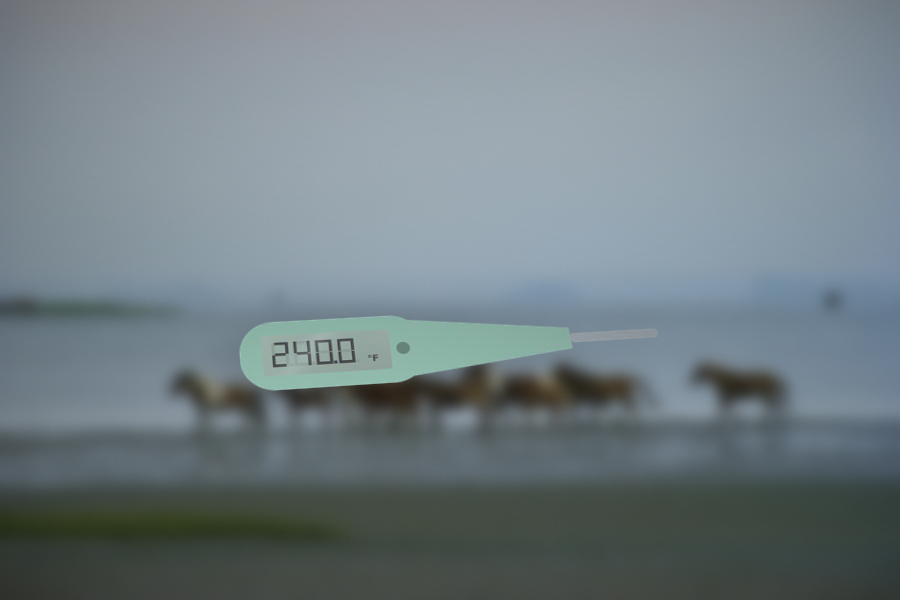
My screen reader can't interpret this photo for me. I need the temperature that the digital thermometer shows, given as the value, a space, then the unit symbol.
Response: 240.0 °F
